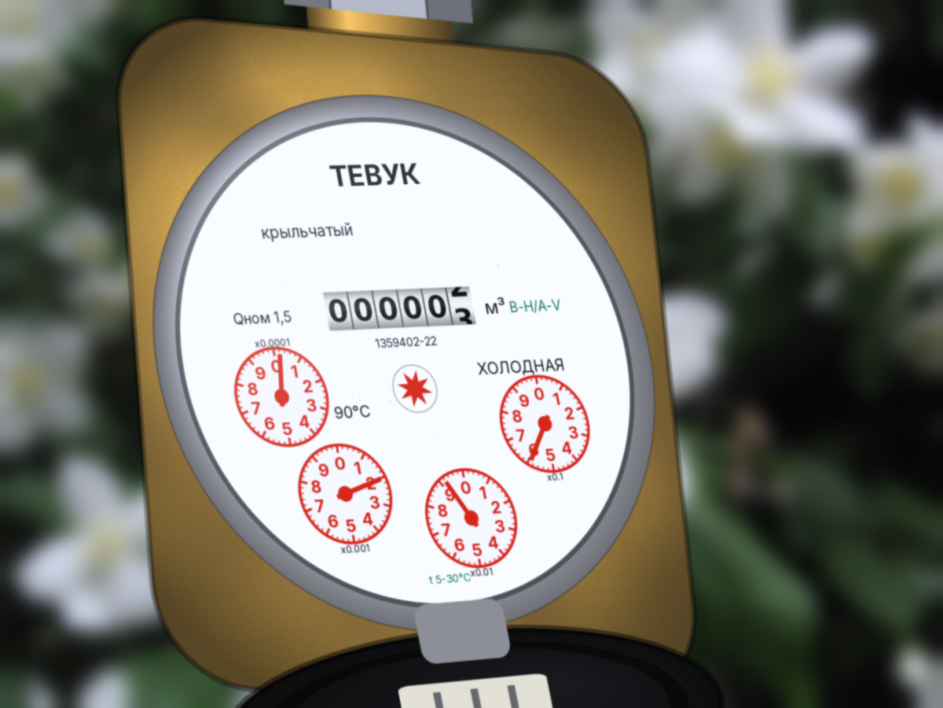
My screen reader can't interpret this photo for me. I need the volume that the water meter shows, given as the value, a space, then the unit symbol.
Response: 2.5920 m³
